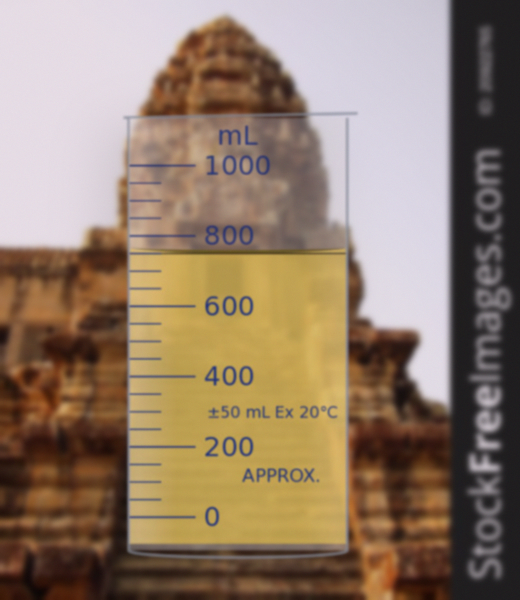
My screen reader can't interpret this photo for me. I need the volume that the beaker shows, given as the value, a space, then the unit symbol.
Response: 750 mL
